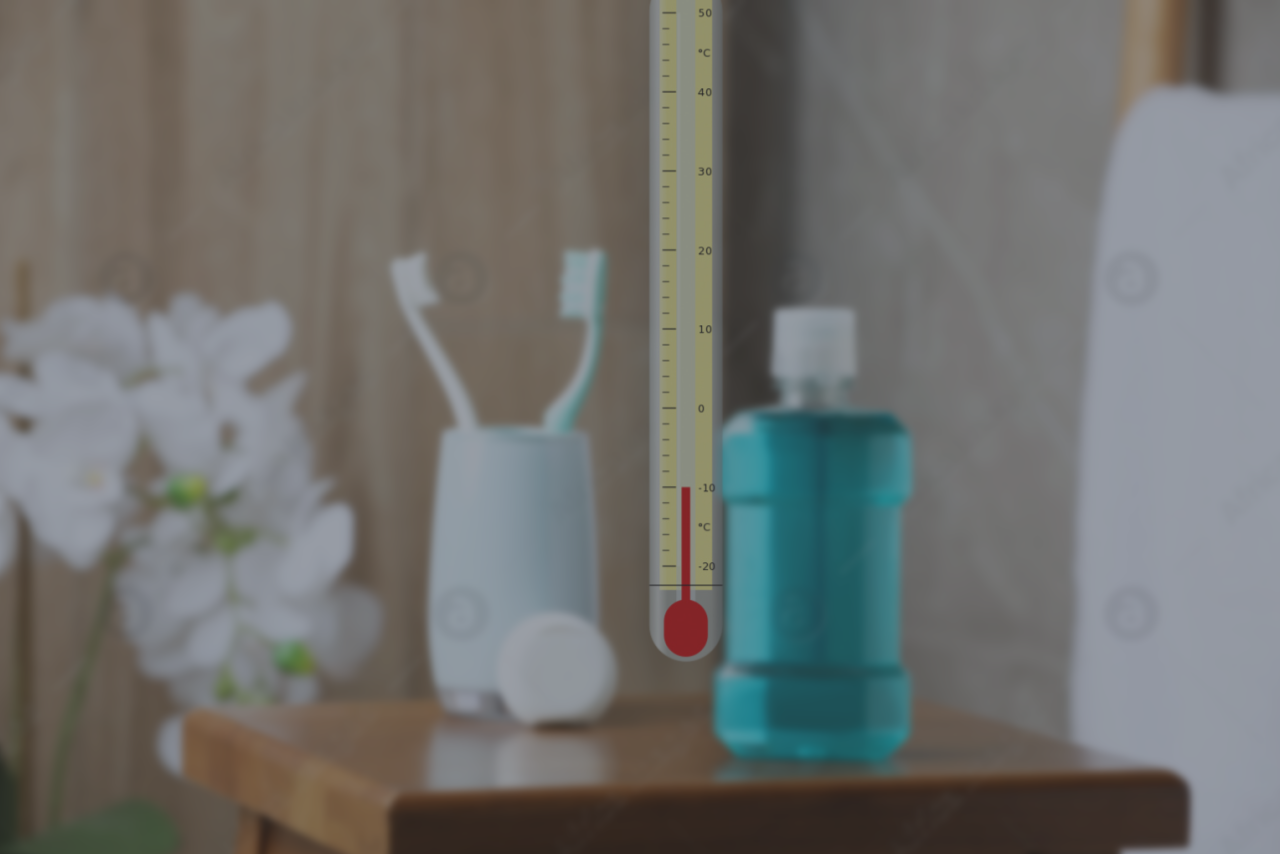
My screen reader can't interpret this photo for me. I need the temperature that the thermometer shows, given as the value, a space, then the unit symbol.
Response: -10 °C
